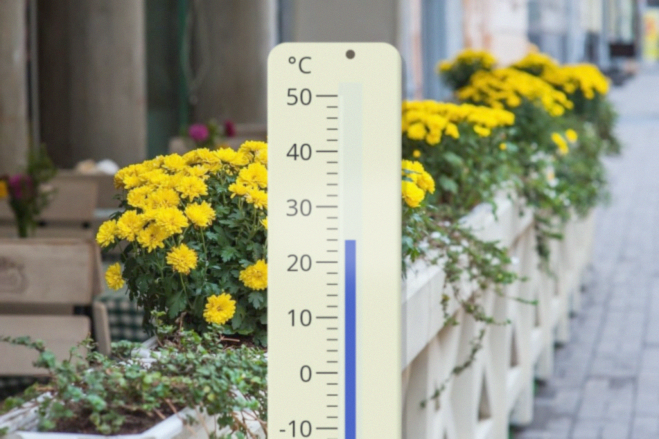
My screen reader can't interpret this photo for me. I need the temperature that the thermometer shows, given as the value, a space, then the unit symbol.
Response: 24 °C
